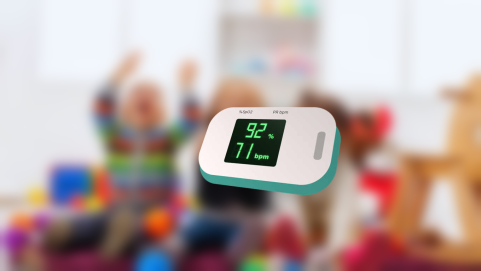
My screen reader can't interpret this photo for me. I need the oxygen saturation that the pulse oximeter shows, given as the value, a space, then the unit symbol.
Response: 92 %
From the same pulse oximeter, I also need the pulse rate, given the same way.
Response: 71 bpm
